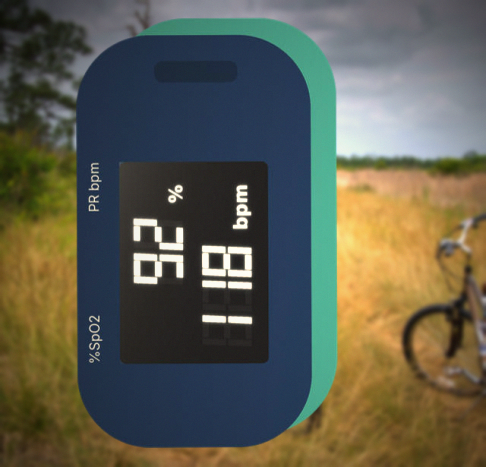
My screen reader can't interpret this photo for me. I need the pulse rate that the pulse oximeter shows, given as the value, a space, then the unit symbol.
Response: 118 bpm
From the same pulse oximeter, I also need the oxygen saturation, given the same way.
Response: 92 %
